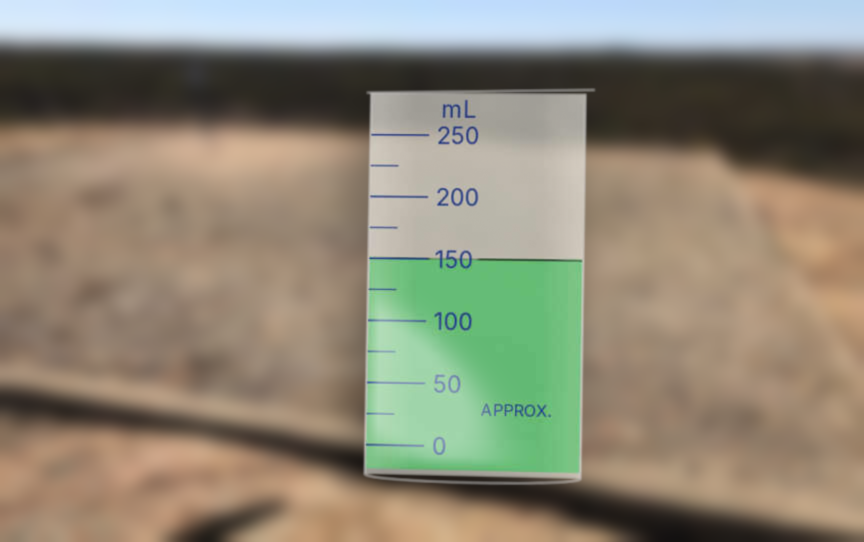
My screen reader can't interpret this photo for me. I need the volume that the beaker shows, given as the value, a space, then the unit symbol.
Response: 150 mL
